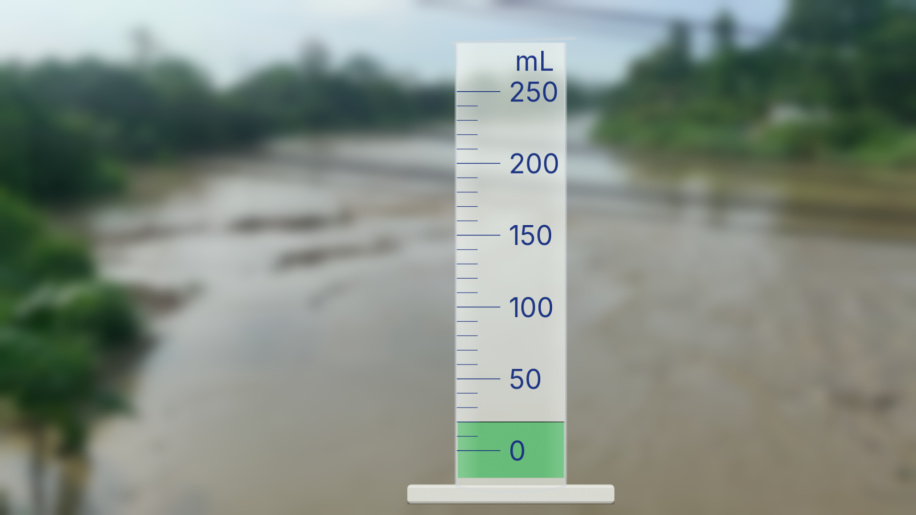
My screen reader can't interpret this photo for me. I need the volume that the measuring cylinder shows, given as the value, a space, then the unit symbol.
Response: 20 mL
